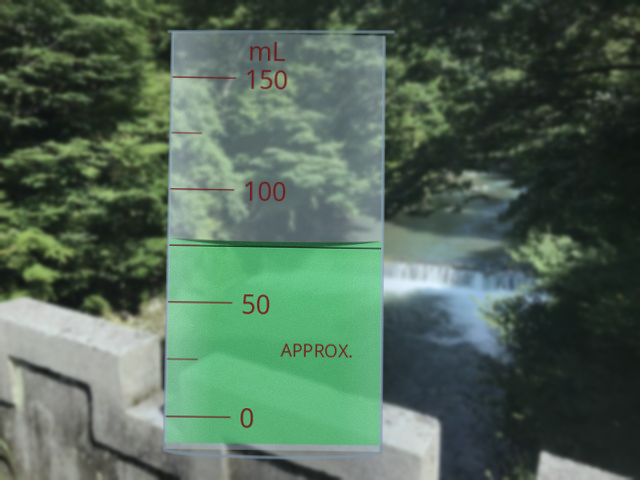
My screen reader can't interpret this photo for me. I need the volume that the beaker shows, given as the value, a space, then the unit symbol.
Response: 75 mL
